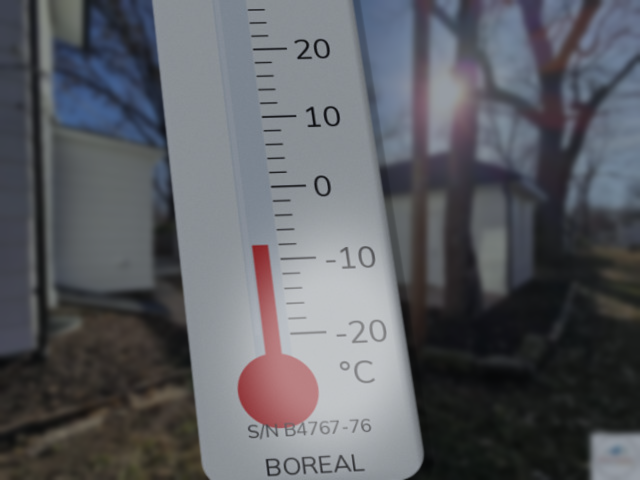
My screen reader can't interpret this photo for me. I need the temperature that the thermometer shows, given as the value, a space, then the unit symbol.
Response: -8 °C
